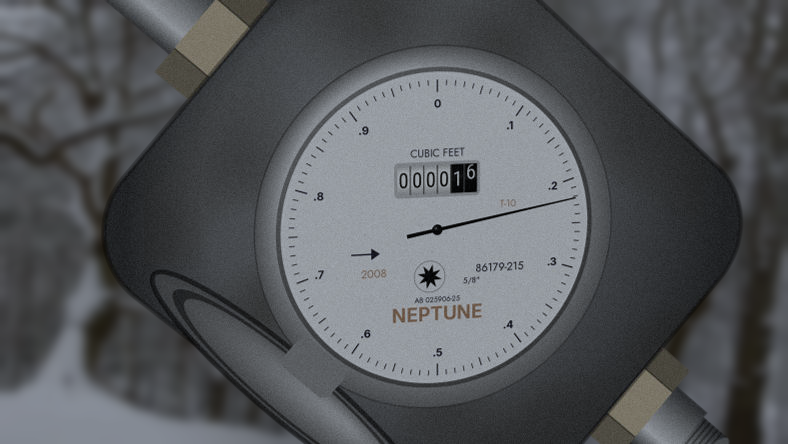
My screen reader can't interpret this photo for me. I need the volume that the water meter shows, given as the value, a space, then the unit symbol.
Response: 16.22 ft³
